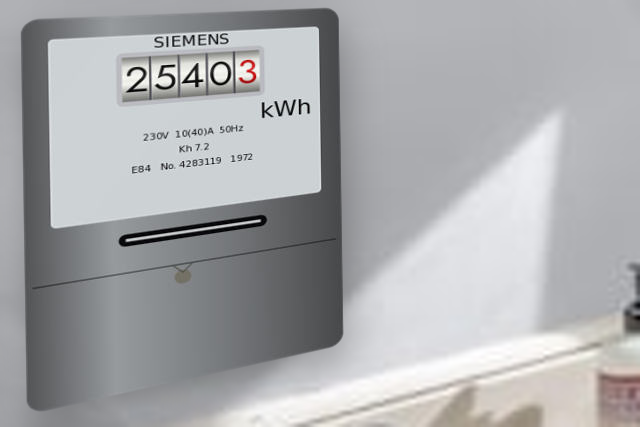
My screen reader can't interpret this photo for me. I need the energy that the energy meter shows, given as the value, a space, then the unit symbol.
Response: 2540.3 kWh
